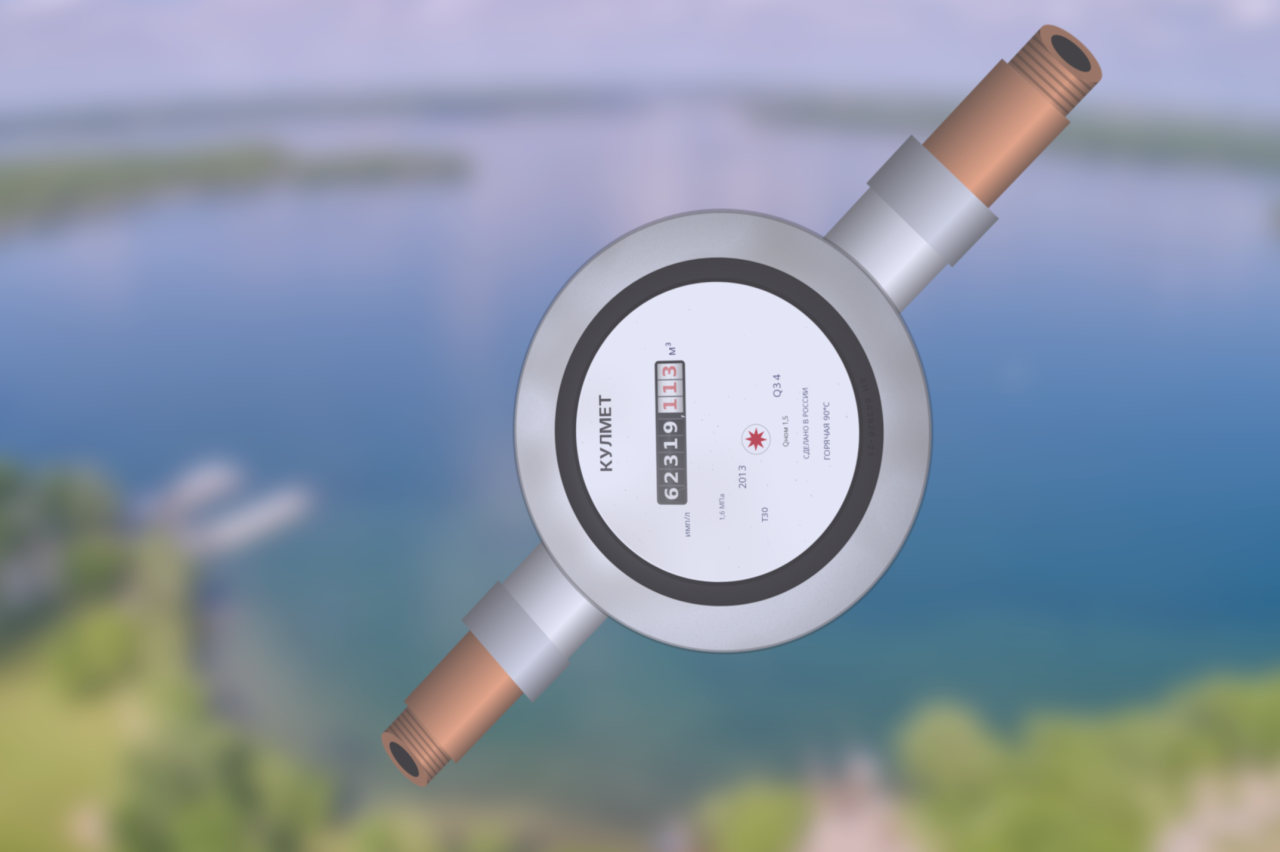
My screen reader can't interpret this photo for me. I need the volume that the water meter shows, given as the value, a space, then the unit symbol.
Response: 62319.113 m³
